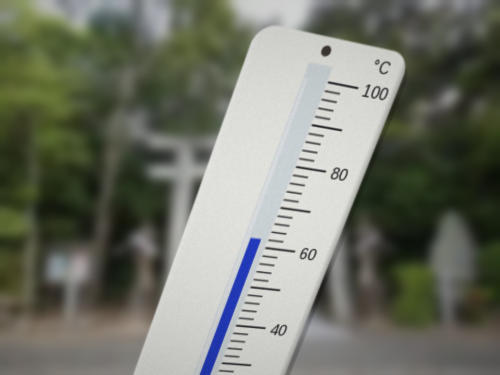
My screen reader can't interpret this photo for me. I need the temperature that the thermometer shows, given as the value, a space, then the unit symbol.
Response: 62 °C
